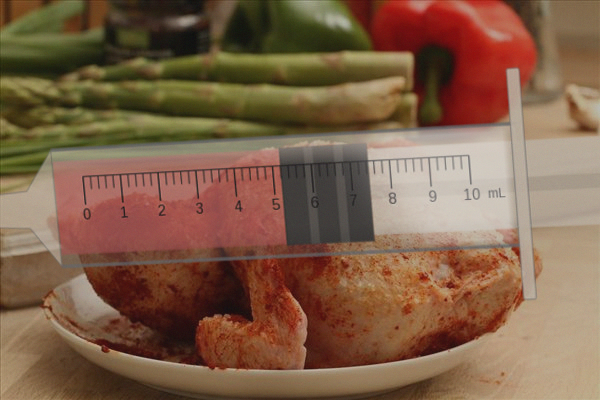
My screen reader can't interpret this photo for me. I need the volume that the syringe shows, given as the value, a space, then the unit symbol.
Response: 5.2 mL
